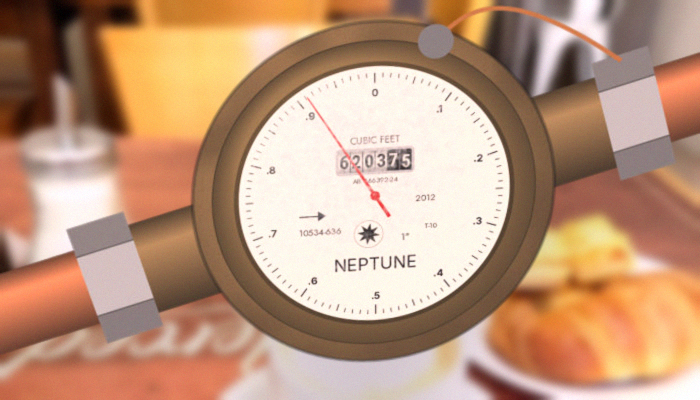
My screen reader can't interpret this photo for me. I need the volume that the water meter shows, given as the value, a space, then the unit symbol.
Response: 620374.91 ft³
